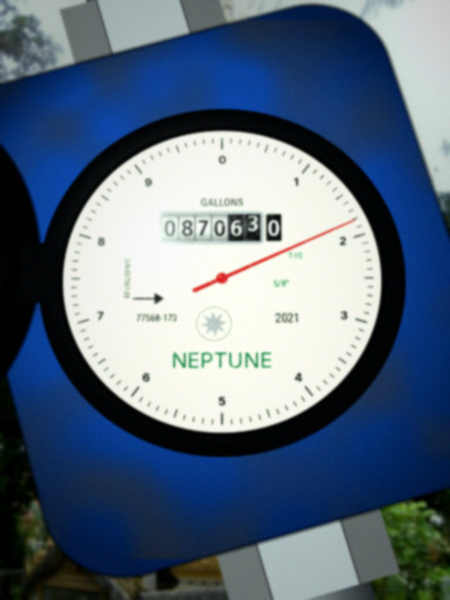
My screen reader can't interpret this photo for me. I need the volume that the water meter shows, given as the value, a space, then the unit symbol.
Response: 870631.8 gal
